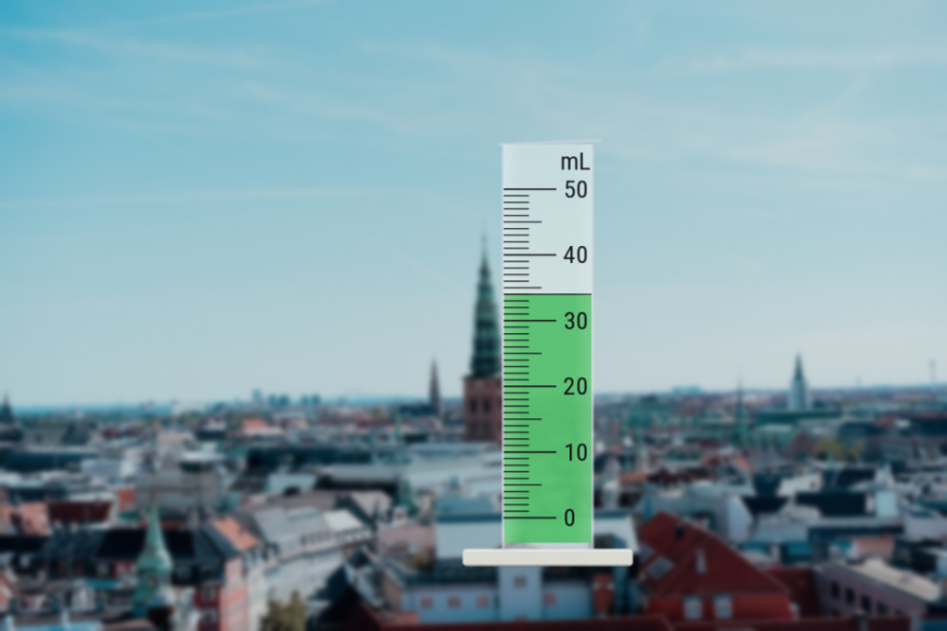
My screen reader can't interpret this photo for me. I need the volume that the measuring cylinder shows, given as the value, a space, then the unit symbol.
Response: 34 mL
